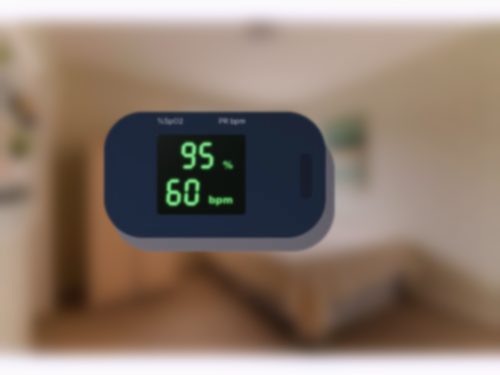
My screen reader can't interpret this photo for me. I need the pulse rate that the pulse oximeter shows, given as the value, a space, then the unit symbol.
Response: 60 bpm
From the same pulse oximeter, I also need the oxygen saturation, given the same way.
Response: 95 %
